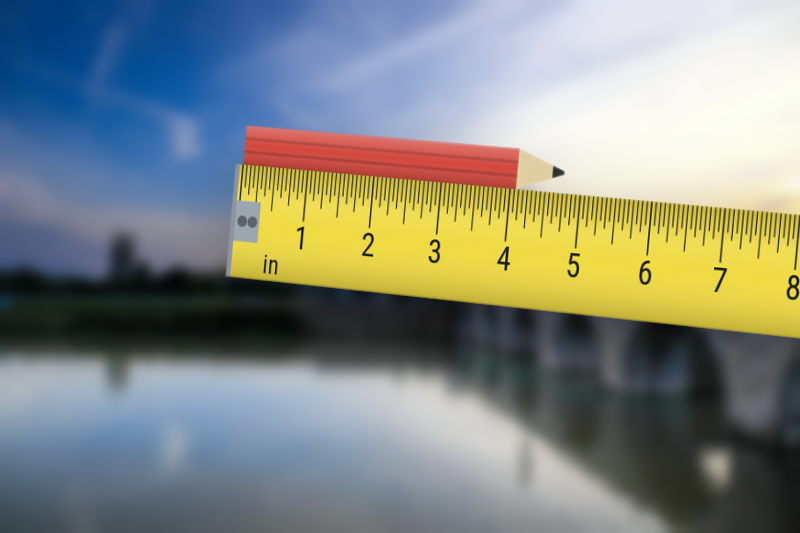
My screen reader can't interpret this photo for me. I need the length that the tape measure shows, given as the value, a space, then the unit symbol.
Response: 4.75 in
